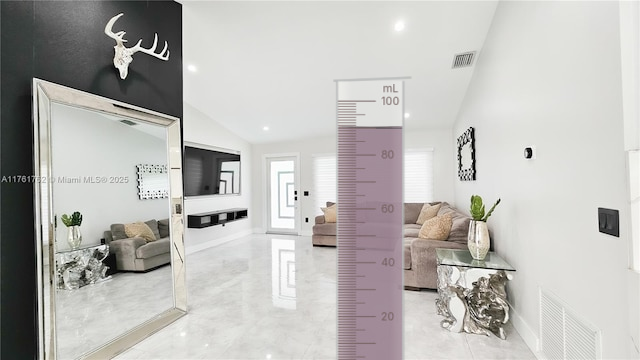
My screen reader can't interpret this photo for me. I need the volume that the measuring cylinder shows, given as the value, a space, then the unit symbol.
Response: 90 mL
